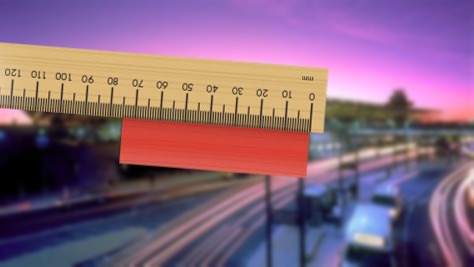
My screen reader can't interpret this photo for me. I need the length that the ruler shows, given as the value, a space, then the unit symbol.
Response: 75 mm
